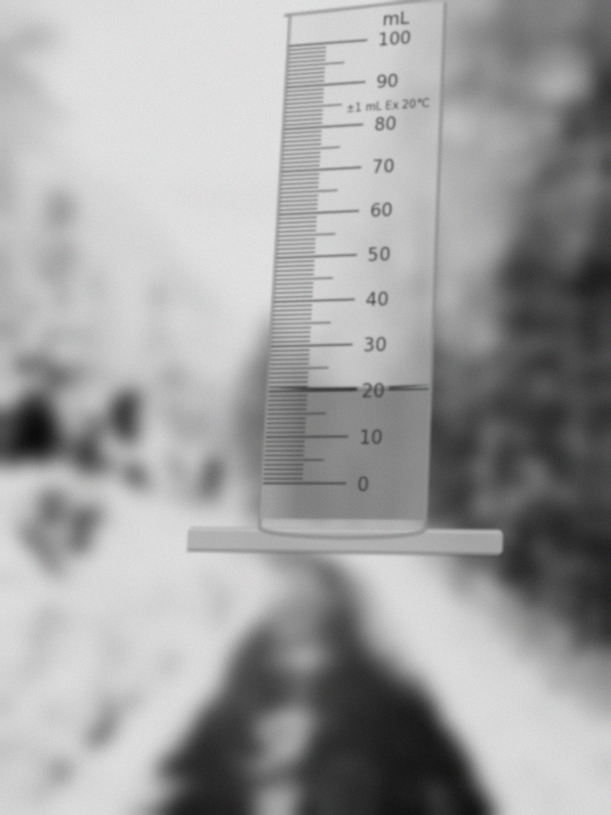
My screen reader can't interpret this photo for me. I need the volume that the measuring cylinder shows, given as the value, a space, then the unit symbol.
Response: 20 mL
